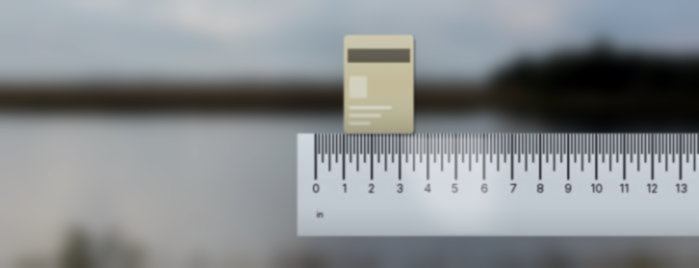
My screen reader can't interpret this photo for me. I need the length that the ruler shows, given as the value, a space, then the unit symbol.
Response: 2.5 in
